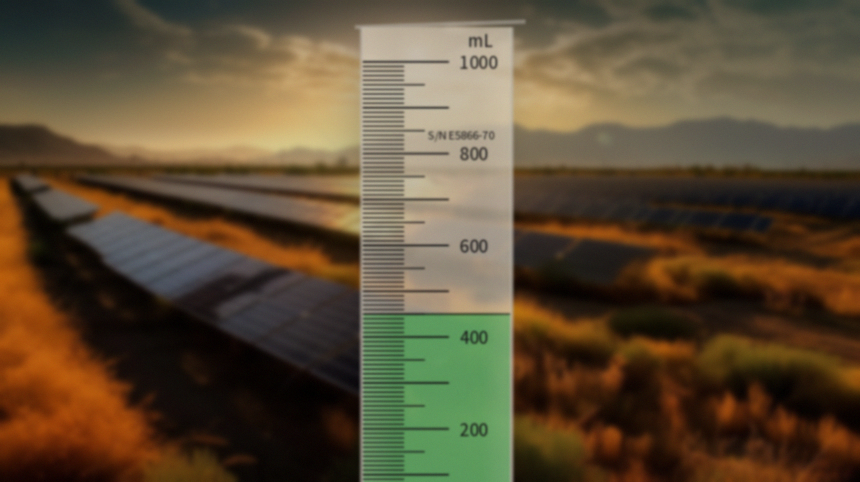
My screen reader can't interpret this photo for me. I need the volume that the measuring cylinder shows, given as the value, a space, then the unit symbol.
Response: 450 mL
